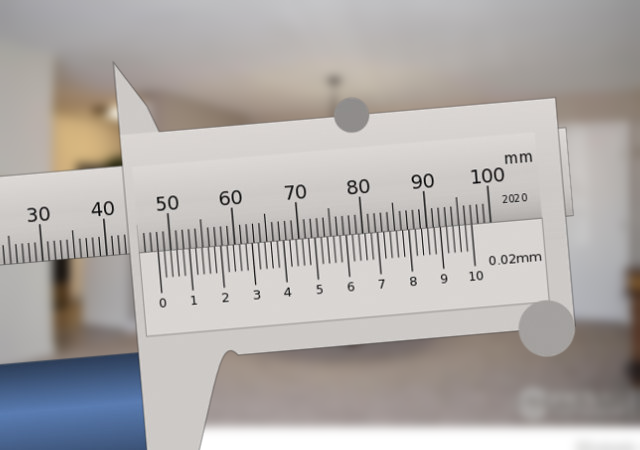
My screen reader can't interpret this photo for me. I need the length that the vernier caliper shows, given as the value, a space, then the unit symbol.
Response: 48.0 mm
